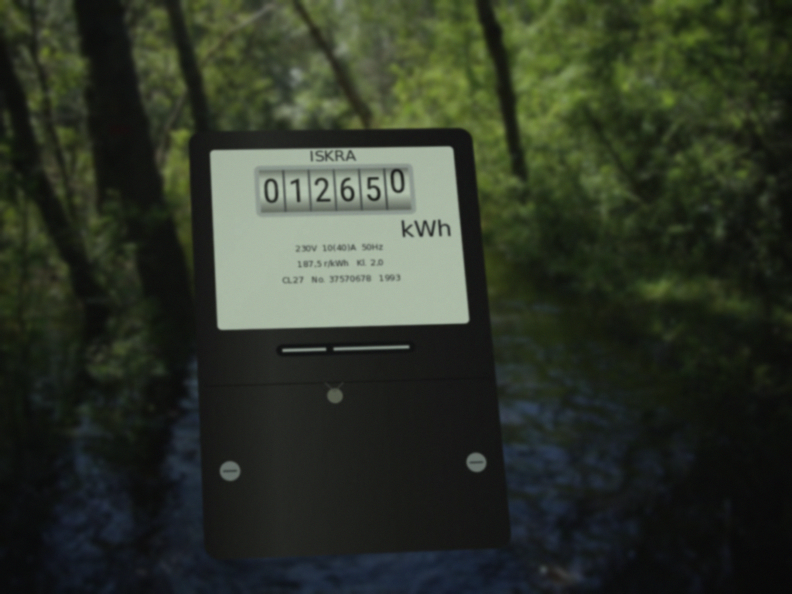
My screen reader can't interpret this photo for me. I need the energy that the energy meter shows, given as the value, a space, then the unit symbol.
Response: 12650 kWh
